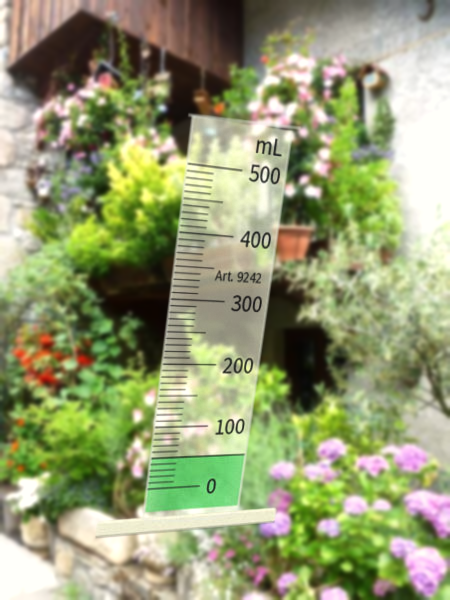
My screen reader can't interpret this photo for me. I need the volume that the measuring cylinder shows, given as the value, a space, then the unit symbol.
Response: 50 mL
